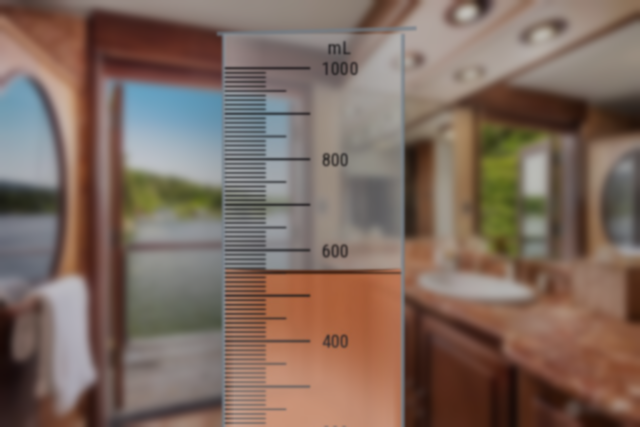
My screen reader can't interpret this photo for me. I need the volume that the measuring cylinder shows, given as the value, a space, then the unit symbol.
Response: 550 mL
